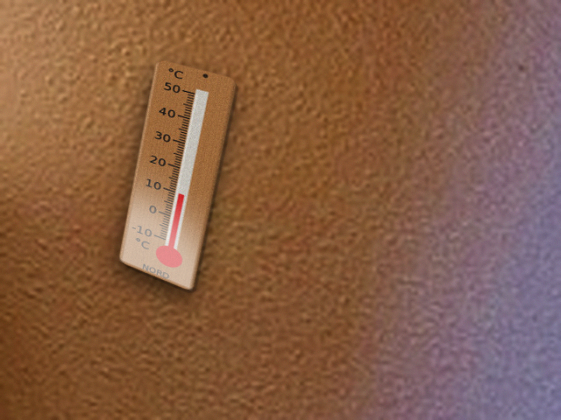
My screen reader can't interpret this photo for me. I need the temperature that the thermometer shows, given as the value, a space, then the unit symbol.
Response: 10 °C
